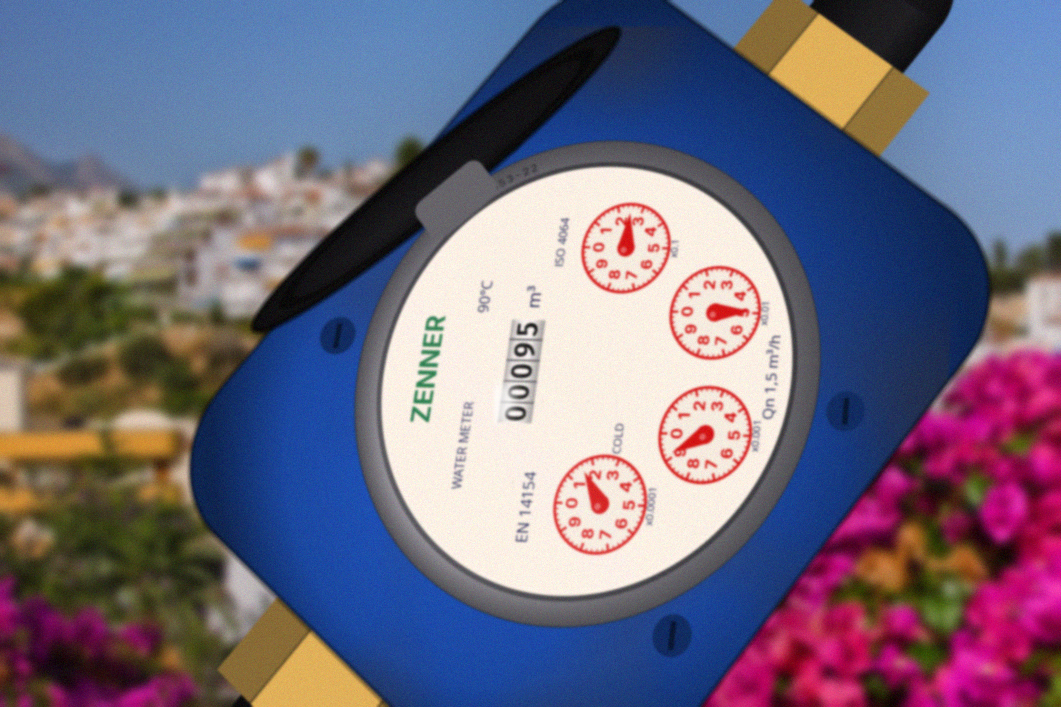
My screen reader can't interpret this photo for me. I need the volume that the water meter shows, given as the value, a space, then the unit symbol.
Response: 95.2491 m³
